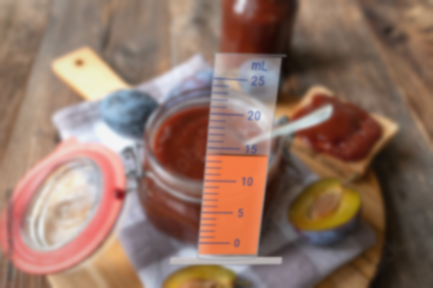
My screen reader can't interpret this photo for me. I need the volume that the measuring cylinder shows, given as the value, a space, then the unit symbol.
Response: 14 mL
